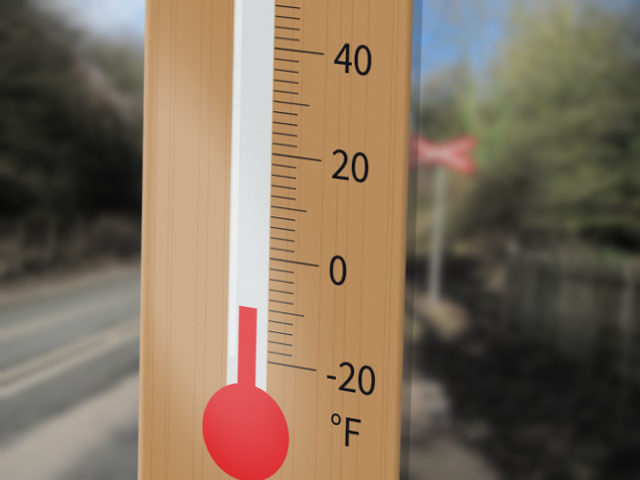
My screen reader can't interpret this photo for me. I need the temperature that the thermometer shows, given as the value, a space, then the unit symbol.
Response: -10 °F
